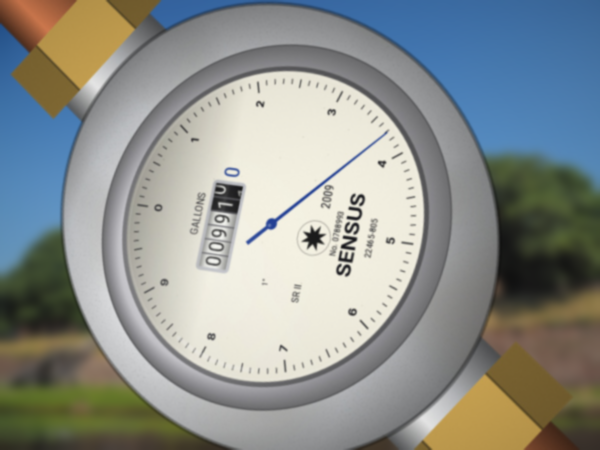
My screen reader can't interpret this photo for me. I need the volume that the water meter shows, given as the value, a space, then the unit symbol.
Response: 99103.7 gal
